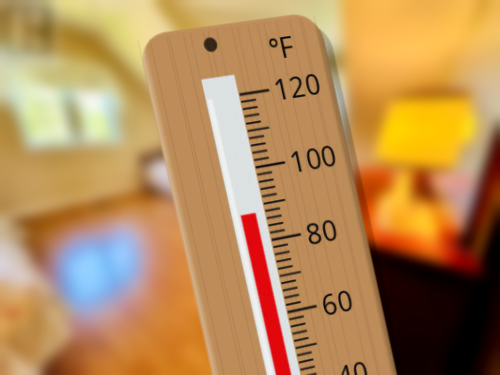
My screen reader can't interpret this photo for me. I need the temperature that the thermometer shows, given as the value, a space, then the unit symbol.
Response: 88 °F
